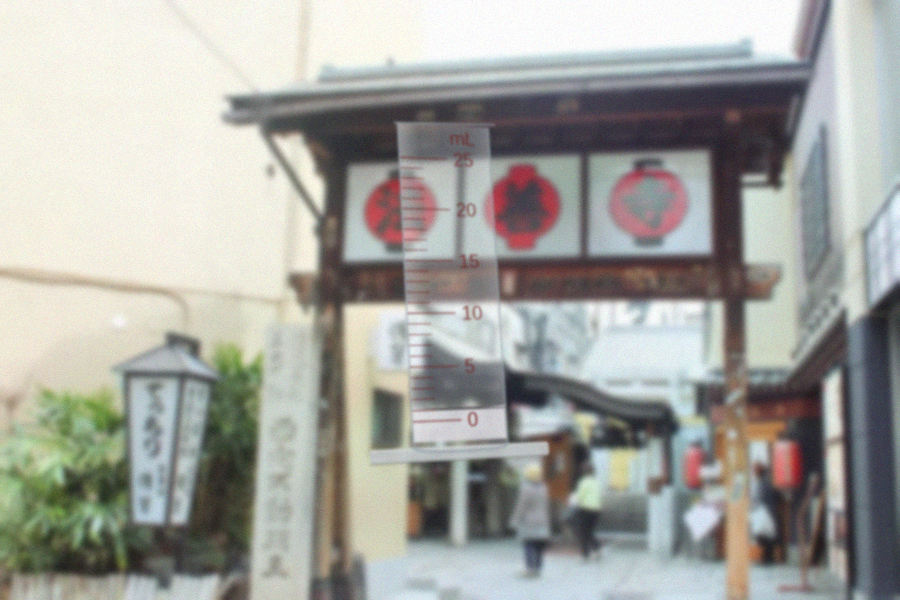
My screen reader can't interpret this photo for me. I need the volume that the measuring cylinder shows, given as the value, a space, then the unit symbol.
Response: 1 mL
